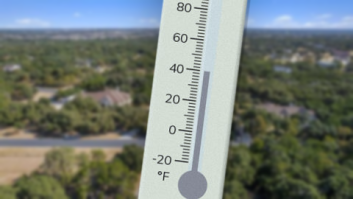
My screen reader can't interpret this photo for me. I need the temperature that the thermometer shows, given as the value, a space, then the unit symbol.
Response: 40 °F
